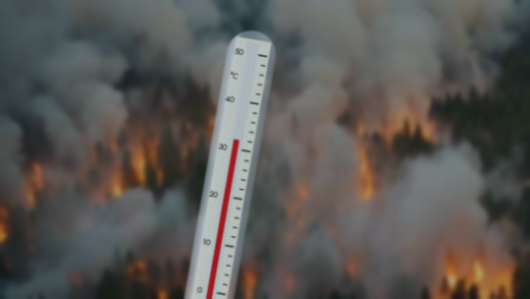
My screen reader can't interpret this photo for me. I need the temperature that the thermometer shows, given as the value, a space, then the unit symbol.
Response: 32 °C
